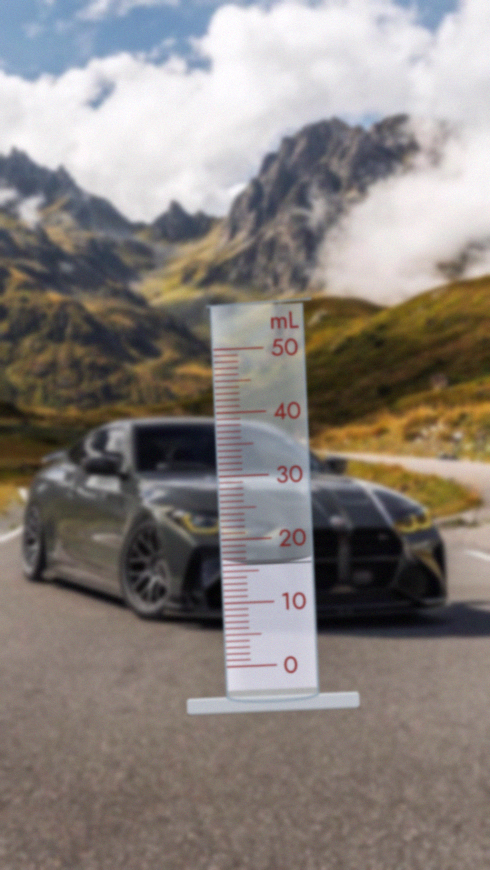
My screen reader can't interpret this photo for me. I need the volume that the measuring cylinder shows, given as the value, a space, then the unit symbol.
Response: 16 mL
